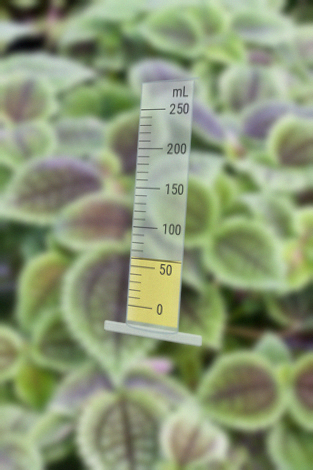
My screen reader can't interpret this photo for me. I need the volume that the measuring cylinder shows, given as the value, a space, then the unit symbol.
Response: 60 mL
